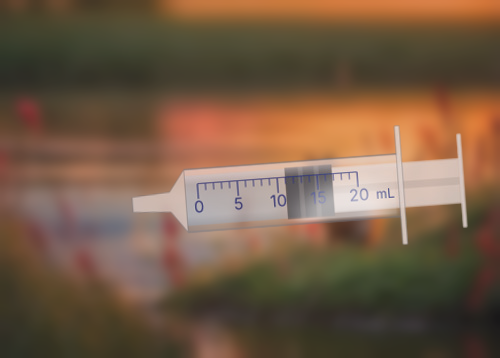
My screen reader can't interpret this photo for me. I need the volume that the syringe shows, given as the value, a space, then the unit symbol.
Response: 11 mL
